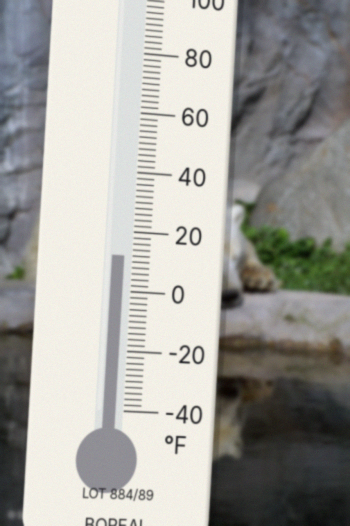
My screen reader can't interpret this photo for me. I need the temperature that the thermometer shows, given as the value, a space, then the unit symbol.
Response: 12 °F
